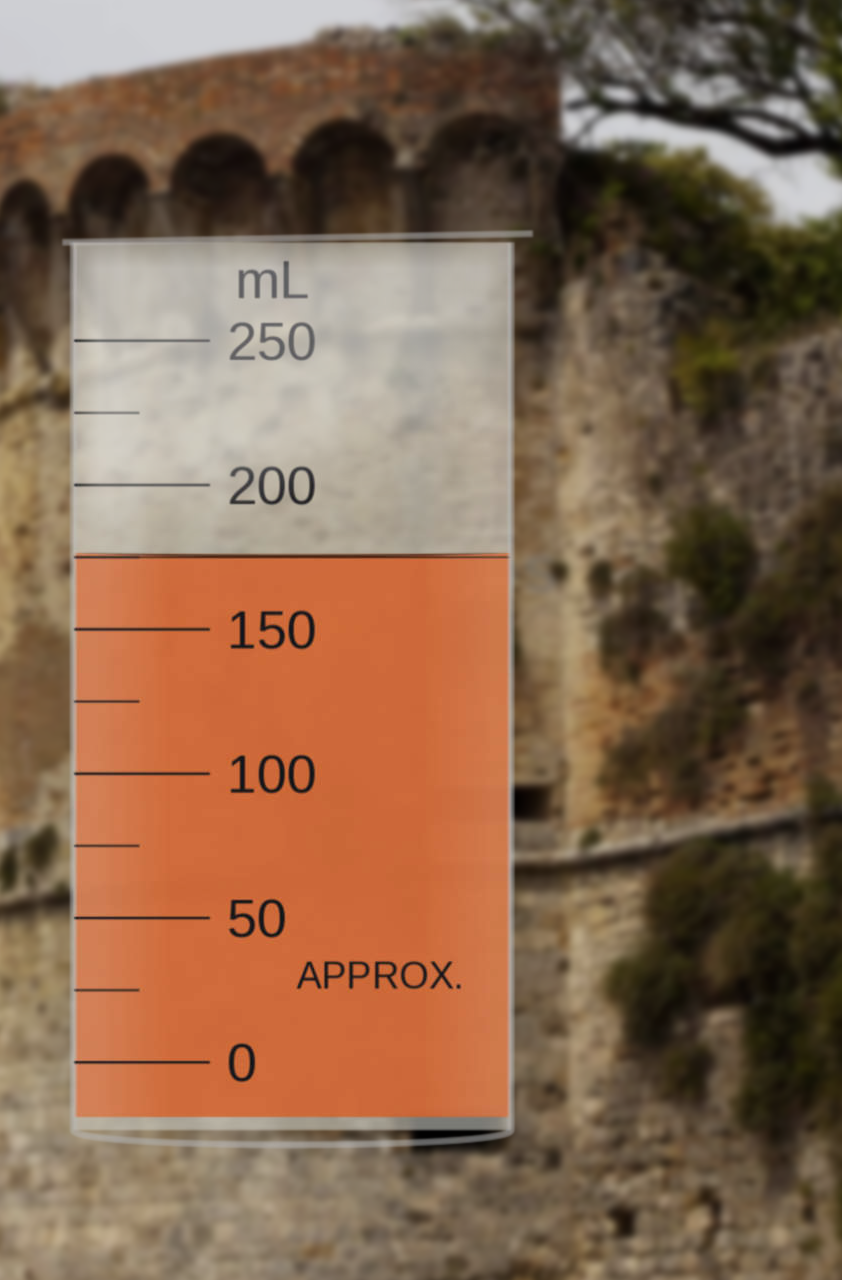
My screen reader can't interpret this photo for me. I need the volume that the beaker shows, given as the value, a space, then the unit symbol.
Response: 175 mL
